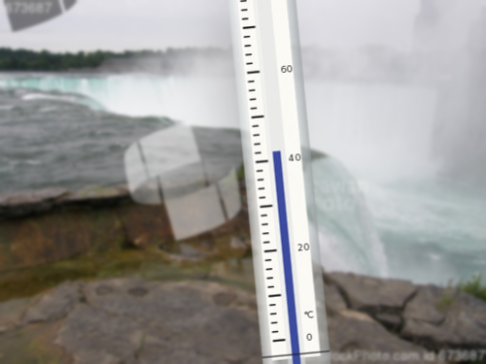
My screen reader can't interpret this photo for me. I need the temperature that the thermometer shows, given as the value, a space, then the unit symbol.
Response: 42 °C
